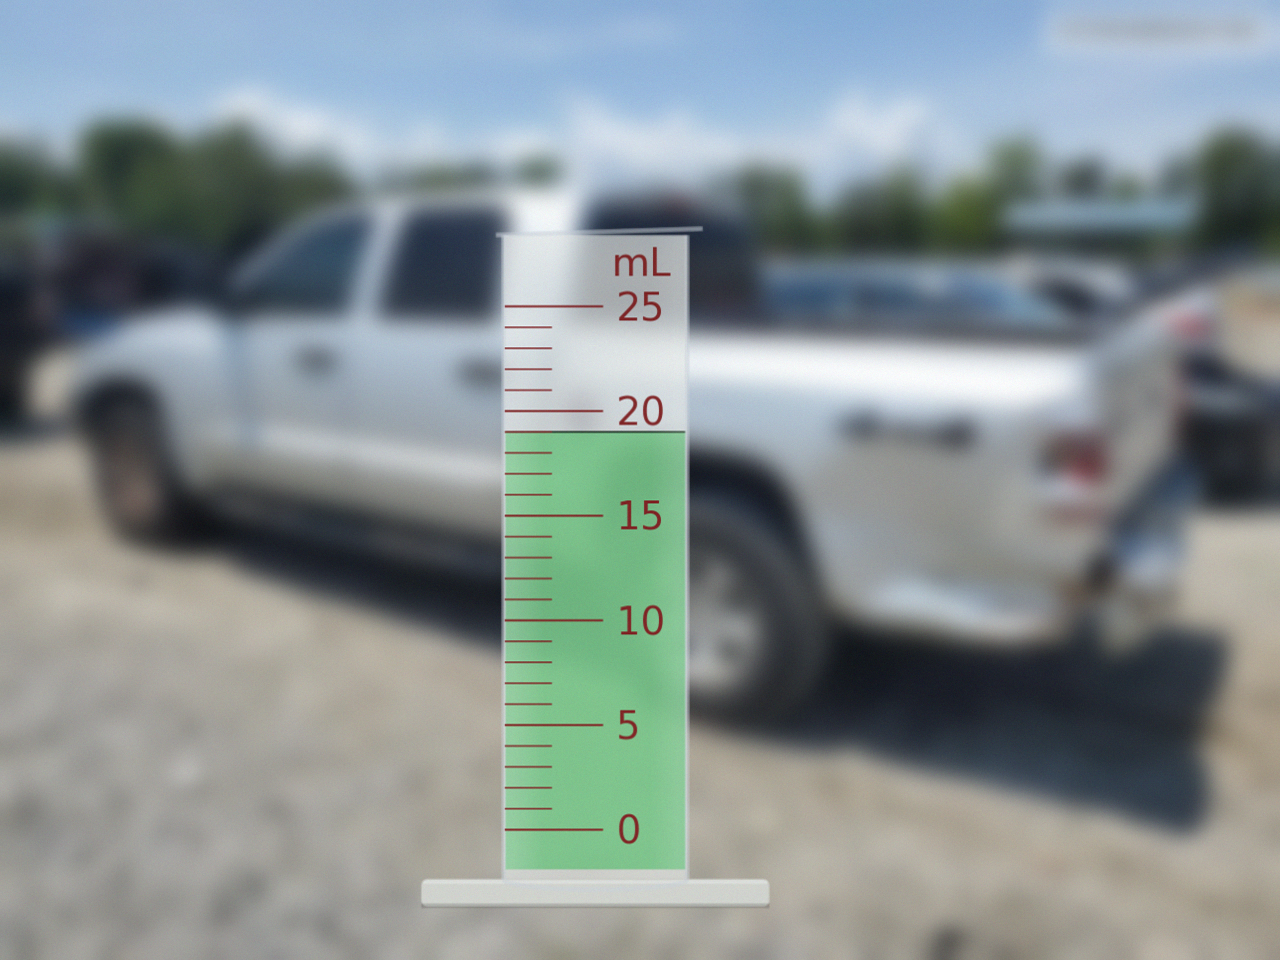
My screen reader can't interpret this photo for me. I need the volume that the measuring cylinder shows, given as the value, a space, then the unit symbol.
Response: 19 mL
